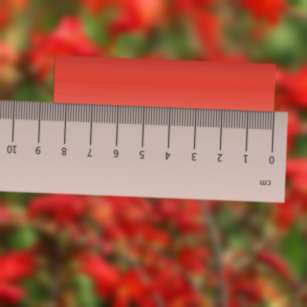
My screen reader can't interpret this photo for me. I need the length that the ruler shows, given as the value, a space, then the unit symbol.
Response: 8.5 cm
